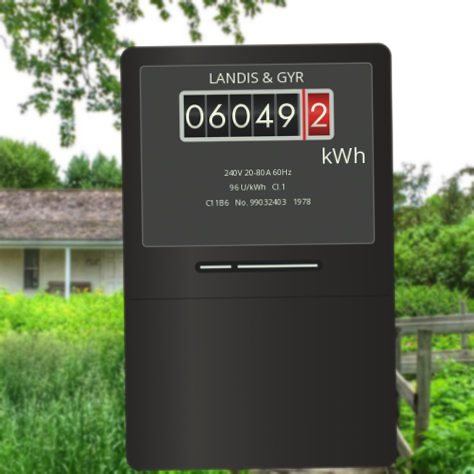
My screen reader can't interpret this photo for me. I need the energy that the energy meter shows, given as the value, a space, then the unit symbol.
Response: 6049.2 kWh
